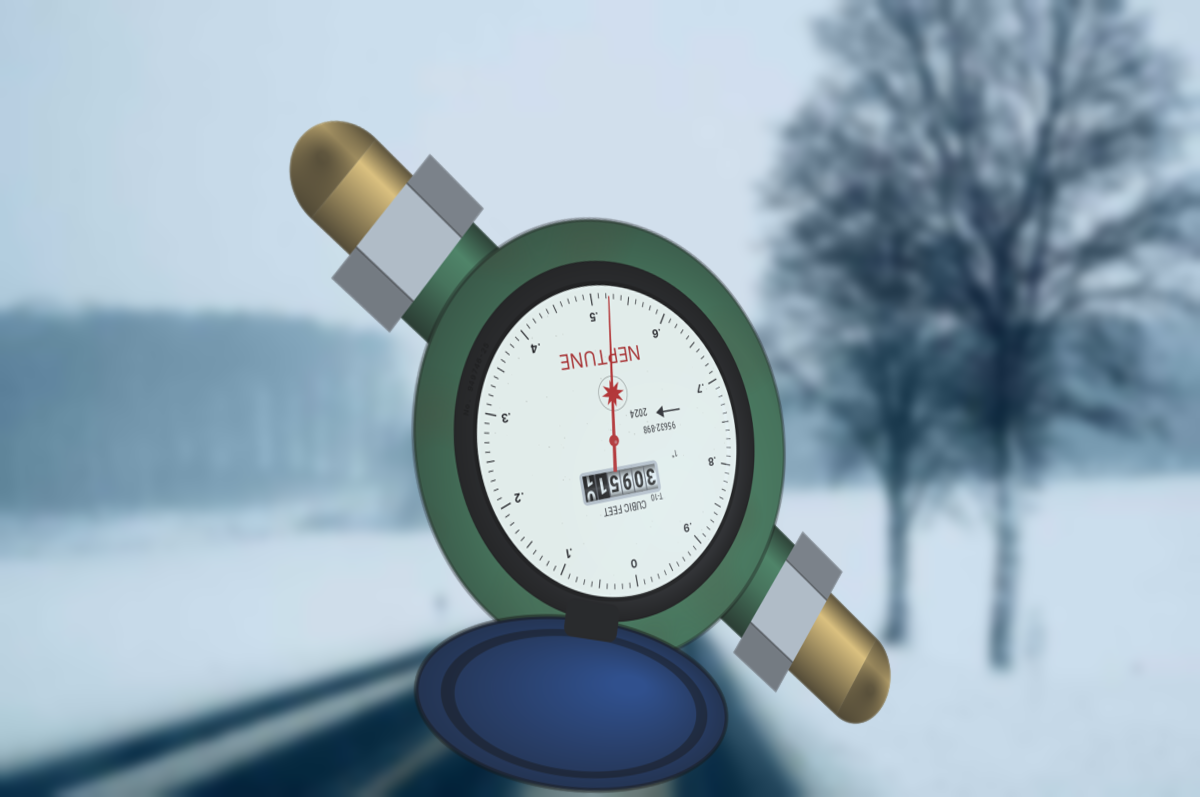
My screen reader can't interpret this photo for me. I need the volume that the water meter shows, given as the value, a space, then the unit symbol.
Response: 309510.52 ft³
